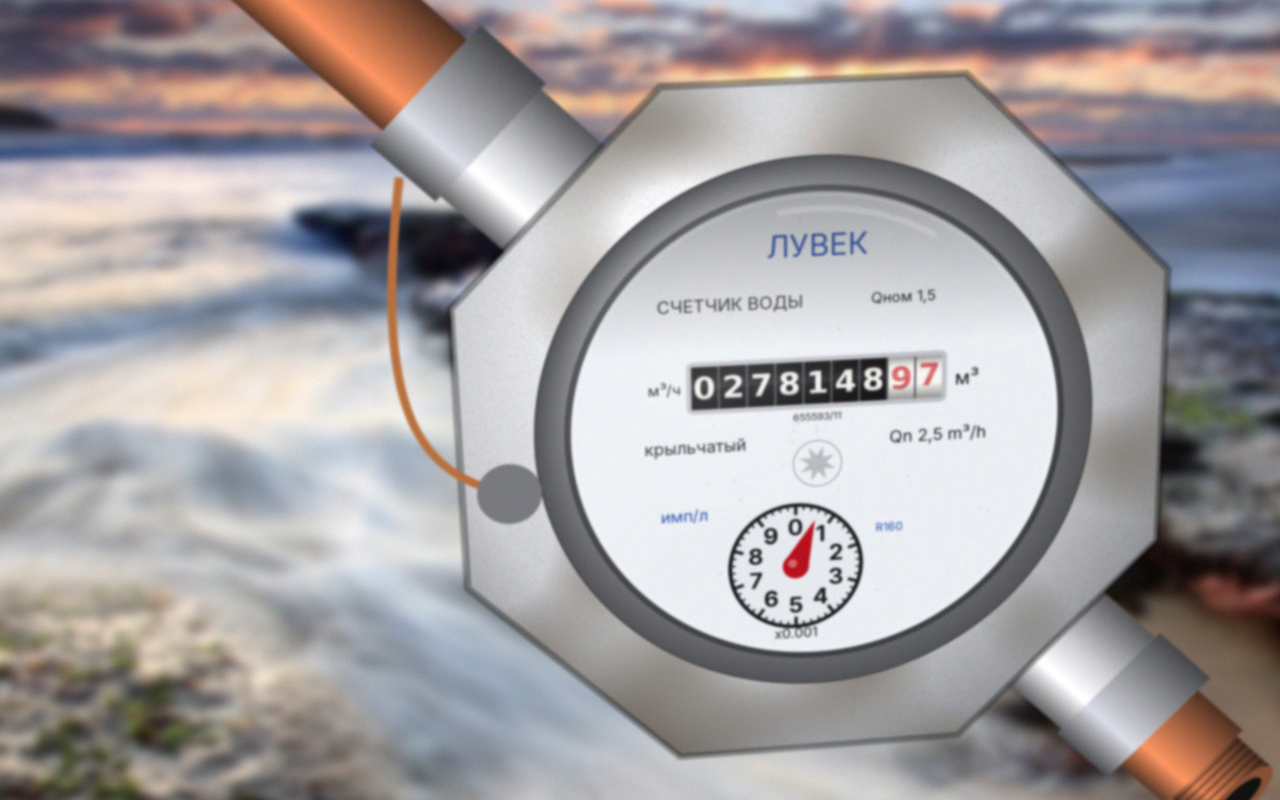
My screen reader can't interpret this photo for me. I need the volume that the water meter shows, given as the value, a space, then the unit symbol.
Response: 278148.970 m³
